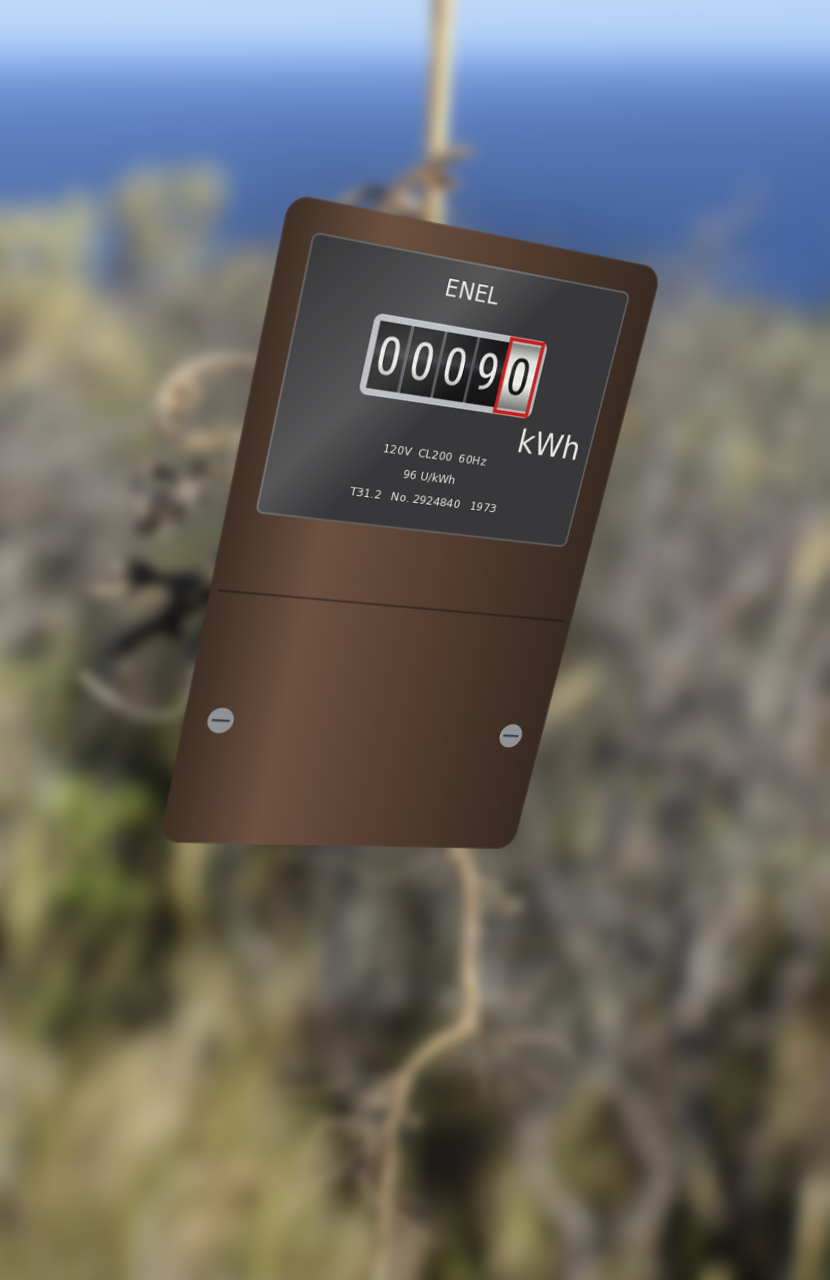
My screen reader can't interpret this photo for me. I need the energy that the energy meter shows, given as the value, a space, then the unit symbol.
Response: 9.0 kWh
